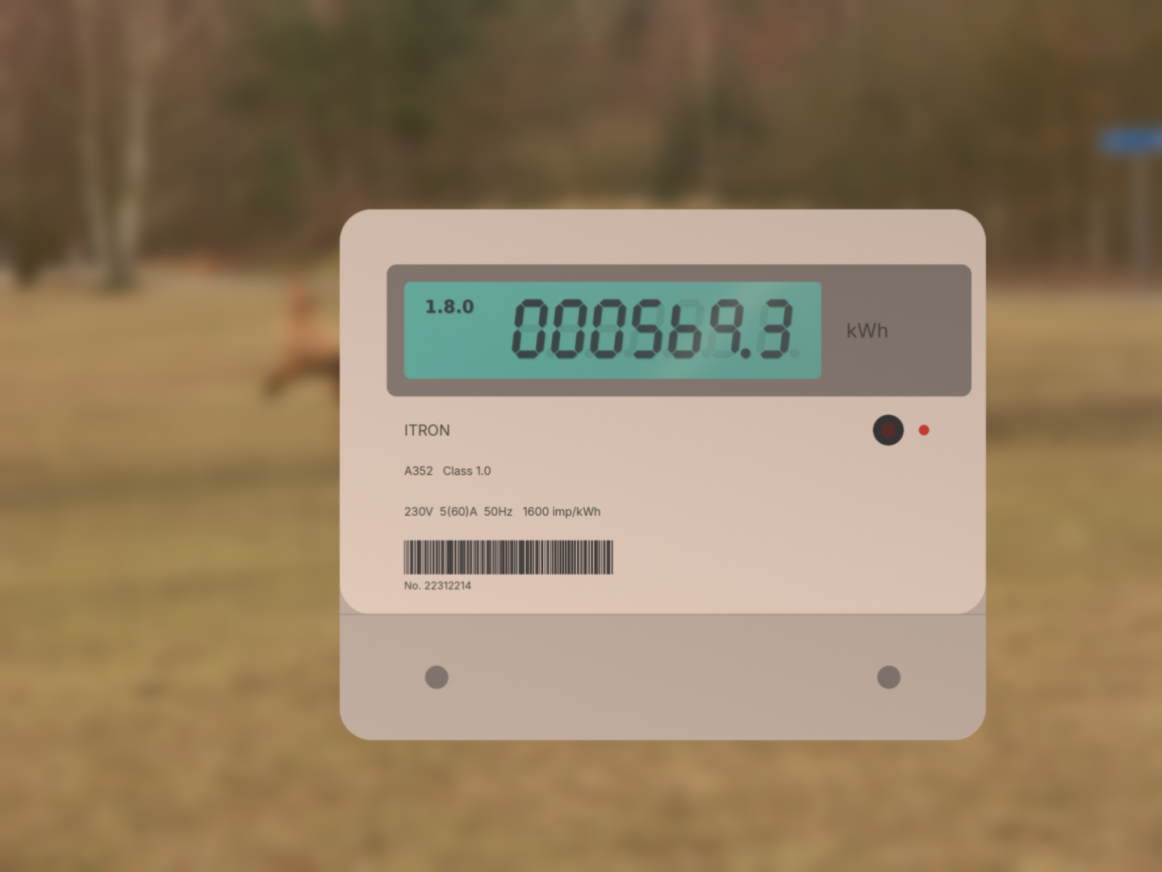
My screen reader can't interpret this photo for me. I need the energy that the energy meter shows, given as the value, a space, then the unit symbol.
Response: 569.3 kWh
